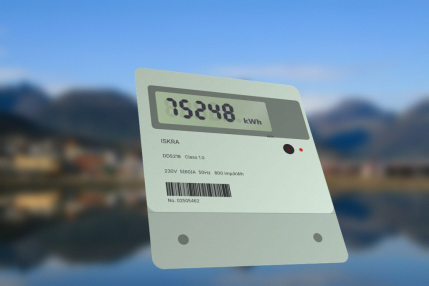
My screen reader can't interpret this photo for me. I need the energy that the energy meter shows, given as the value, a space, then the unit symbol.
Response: 75248 kWh
